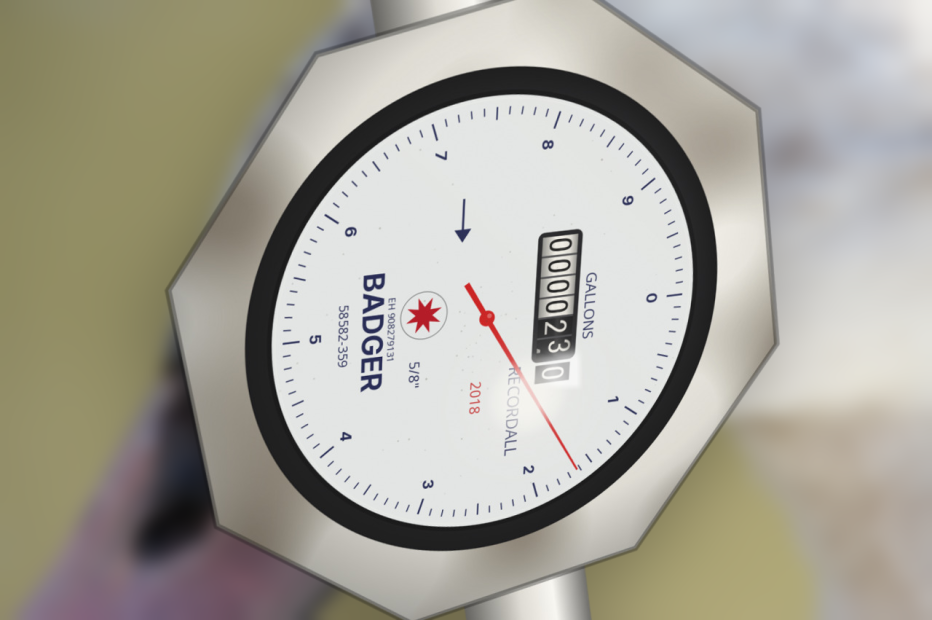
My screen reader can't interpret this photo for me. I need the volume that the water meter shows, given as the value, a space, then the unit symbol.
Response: 231.6 gal
